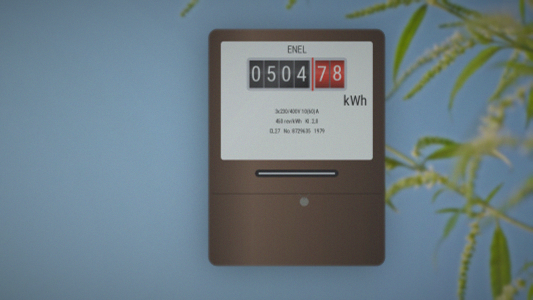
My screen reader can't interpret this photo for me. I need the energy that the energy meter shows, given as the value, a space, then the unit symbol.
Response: 504.78 kWh
